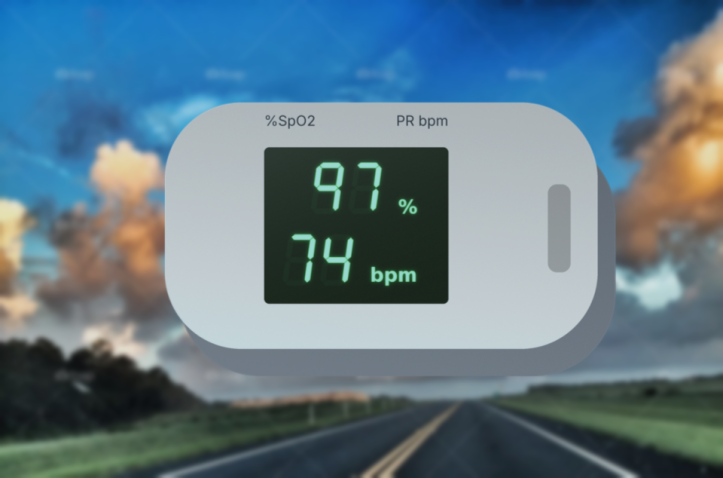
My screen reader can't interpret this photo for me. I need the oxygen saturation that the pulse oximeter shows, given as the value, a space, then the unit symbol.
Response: 97 %
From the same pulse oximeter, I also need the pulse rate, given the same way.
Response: 74 bpm
